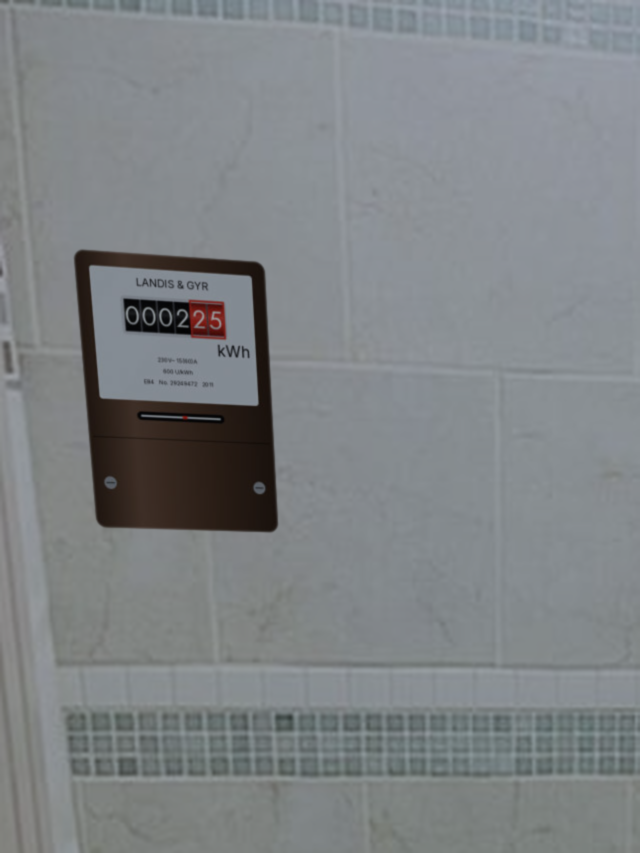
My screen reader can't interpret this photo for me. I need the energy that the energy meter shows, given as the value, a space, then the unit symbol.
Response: 2.25 kWh
